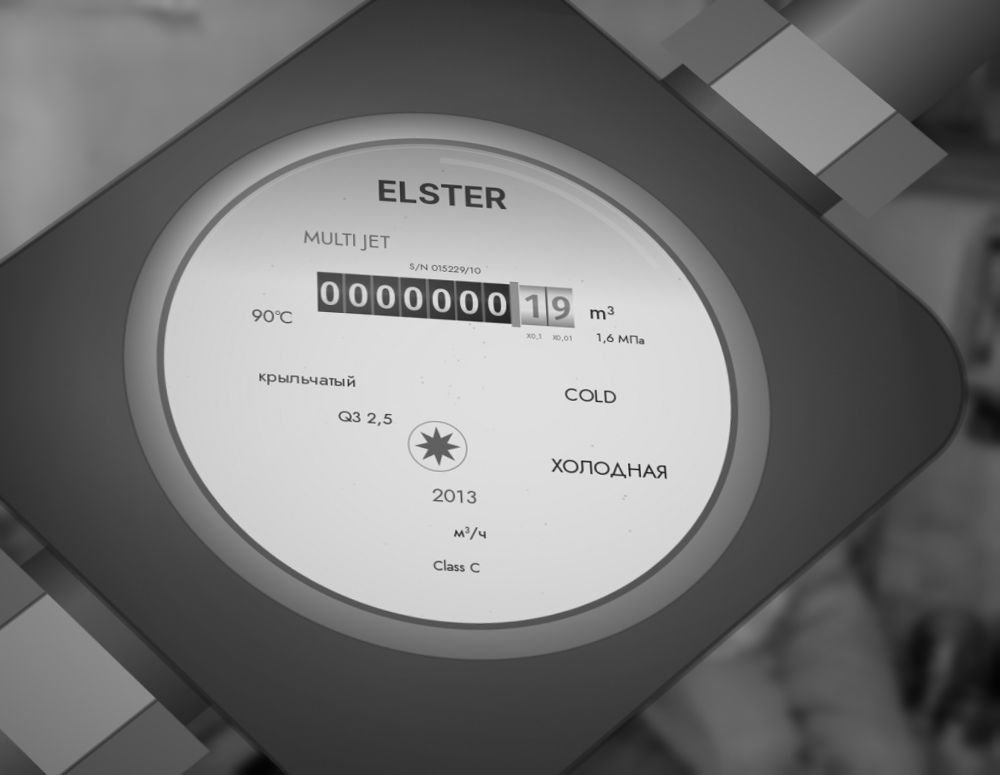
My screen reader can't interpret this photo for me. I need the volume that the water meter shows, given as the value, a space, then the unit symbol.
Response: 0.19 m³
